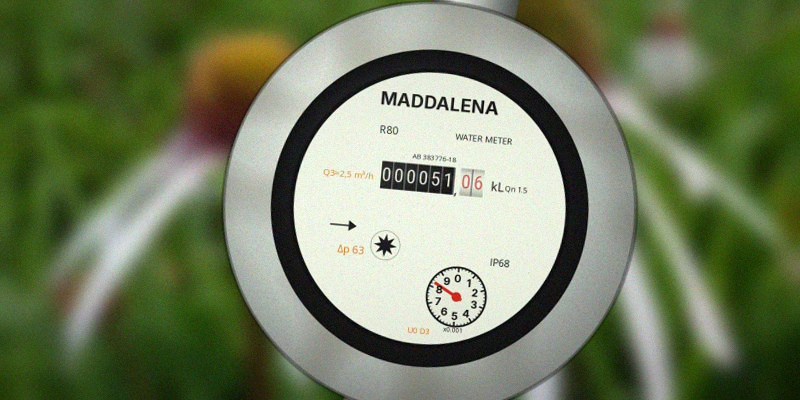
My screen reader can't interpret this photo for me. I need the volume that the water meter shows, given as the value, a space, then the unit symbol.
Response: 51.068 kL
